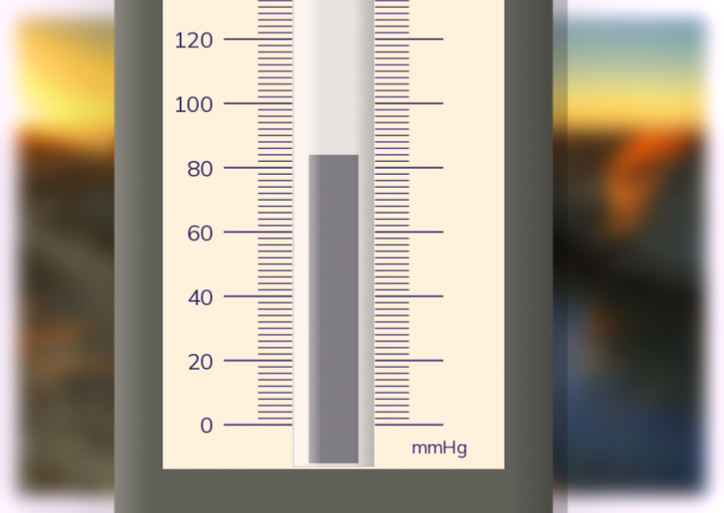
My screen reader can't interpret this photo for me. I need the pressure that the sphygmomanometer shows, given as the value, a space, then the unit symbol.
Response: 84 mmHg
